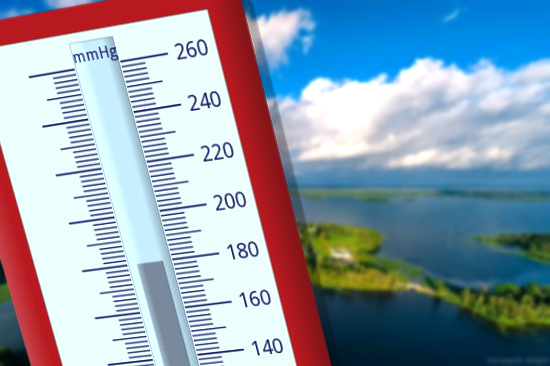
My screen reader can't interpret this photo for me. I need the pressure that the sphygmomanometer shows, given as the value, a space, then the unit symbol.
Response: 180 mmHg
